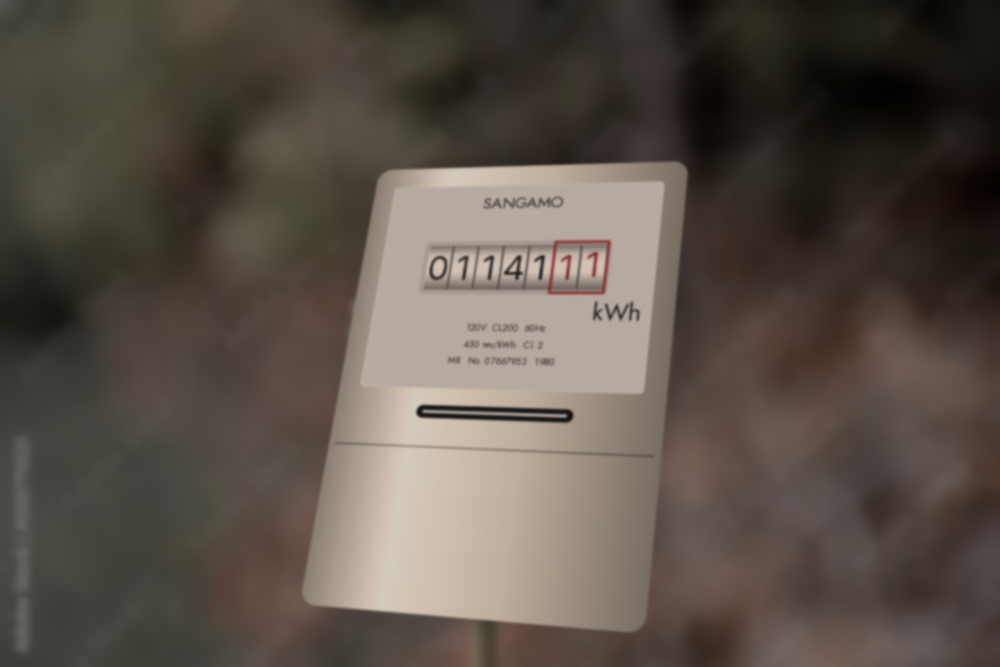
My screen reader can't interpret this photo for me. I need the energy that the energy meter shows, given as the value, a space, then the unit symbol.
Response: 1141.11 kWh
